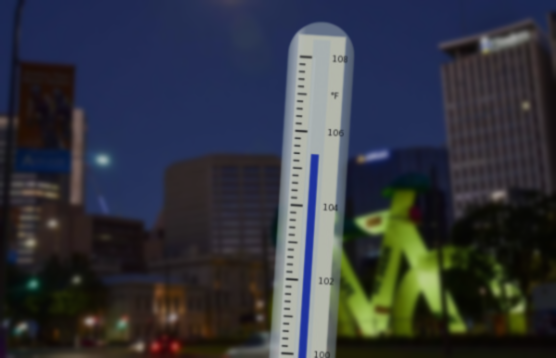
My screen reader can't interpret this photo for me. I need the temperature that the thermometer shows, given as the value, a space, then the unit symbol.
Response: 105.4 °F
